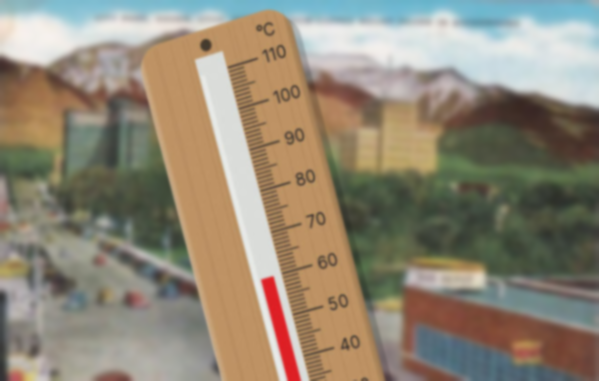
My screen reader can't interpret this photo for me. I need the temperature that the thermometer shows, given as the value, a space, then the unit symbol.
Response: 60 °C
